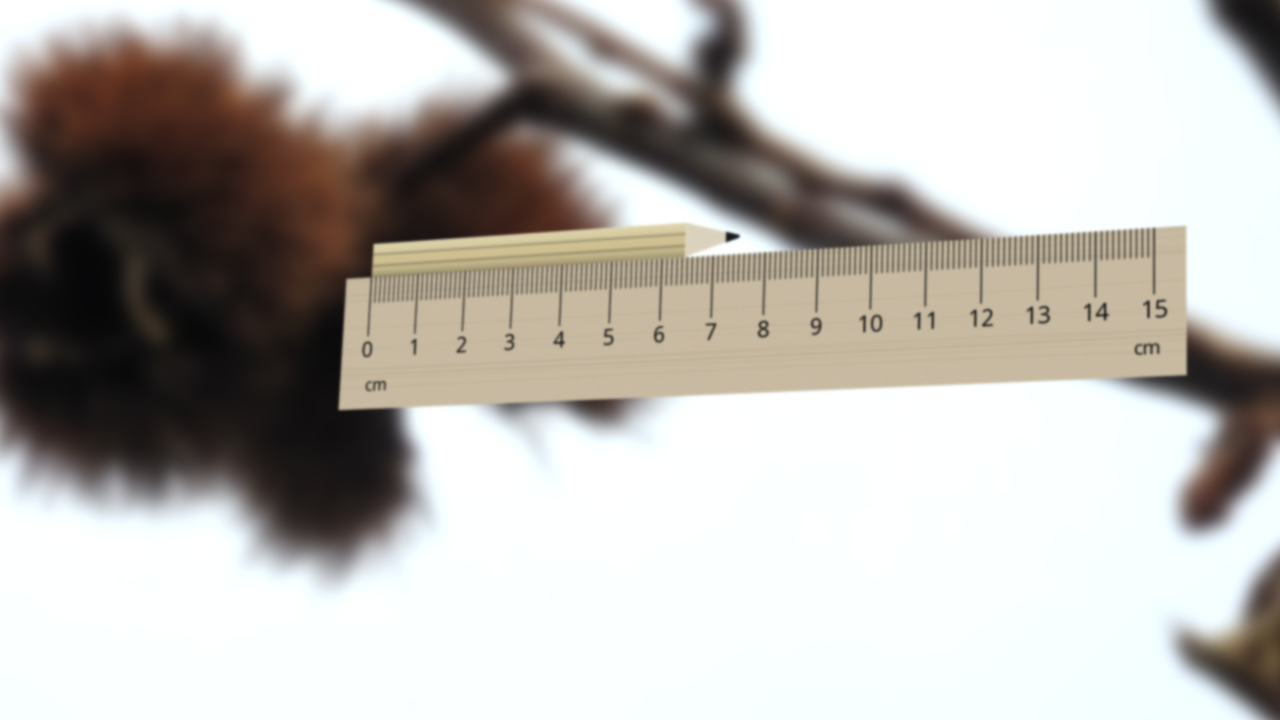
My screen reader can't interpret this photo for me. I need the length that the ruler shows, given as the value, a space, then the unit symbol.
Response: 7.5 cm
